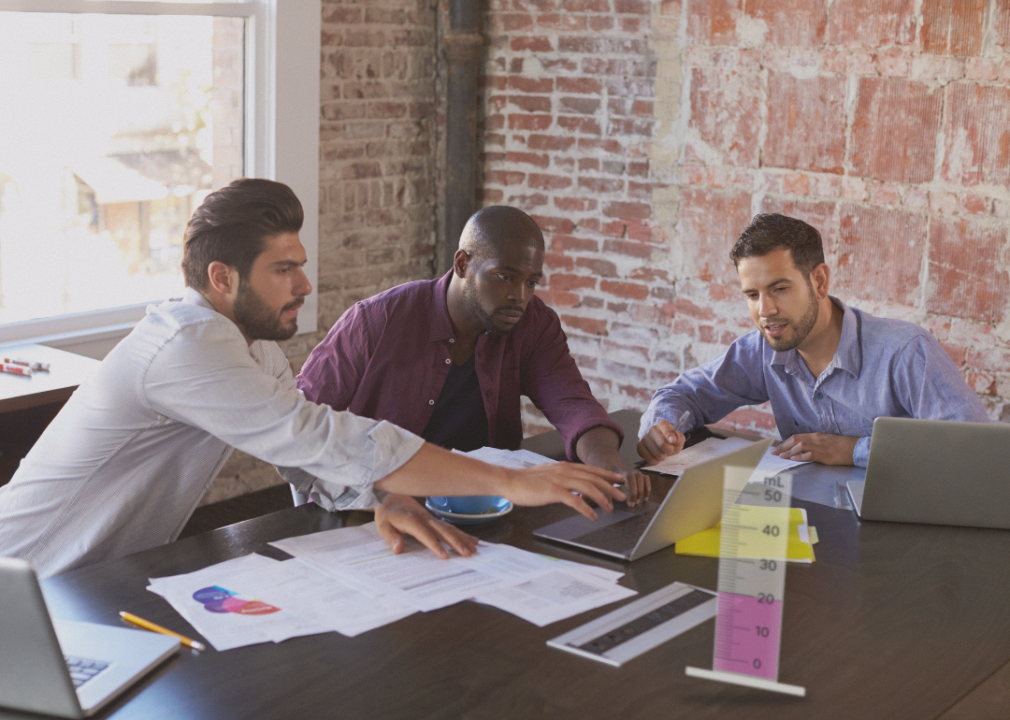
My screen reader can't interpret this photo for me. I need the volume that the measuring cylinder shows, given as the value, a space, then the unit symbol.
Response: 20 mL
